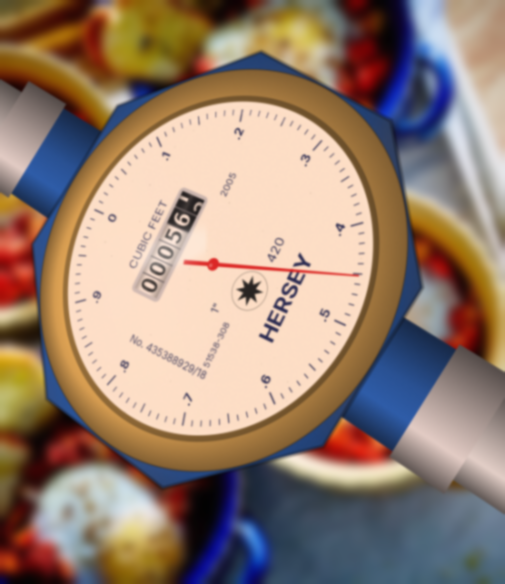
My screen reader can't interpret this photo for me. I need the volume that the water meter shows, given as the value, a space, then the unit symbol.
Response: 561.45 ft³
